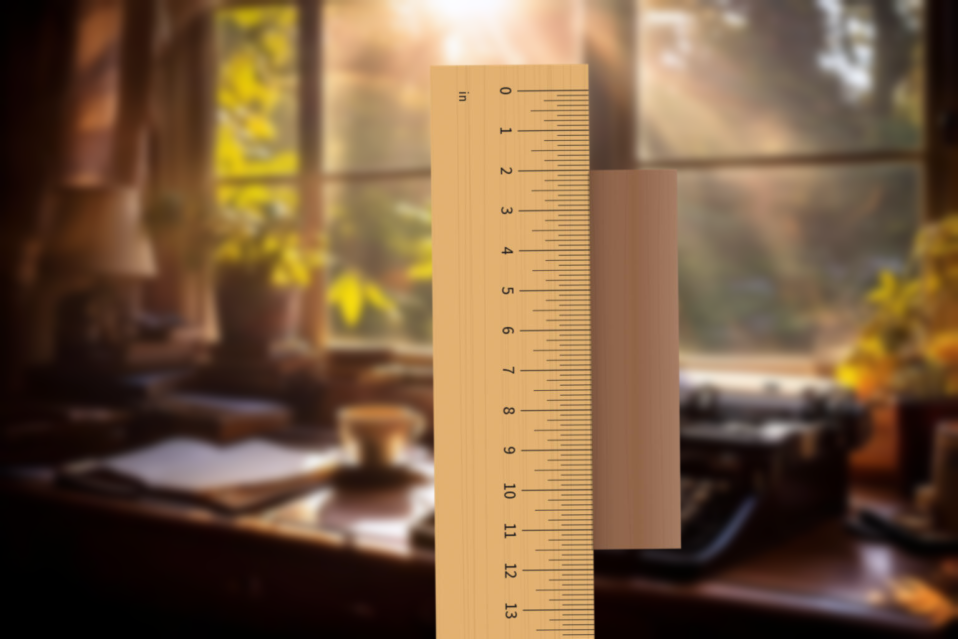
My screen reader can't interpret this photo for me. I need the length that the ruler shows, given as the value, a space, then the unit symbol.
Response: 9.5 in
